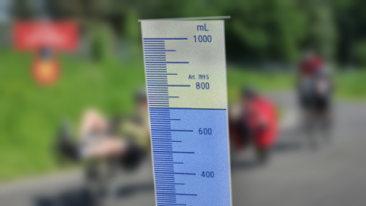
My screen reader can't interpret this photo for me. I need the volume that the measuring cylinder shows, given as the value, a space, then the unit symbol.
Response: 700 mL
